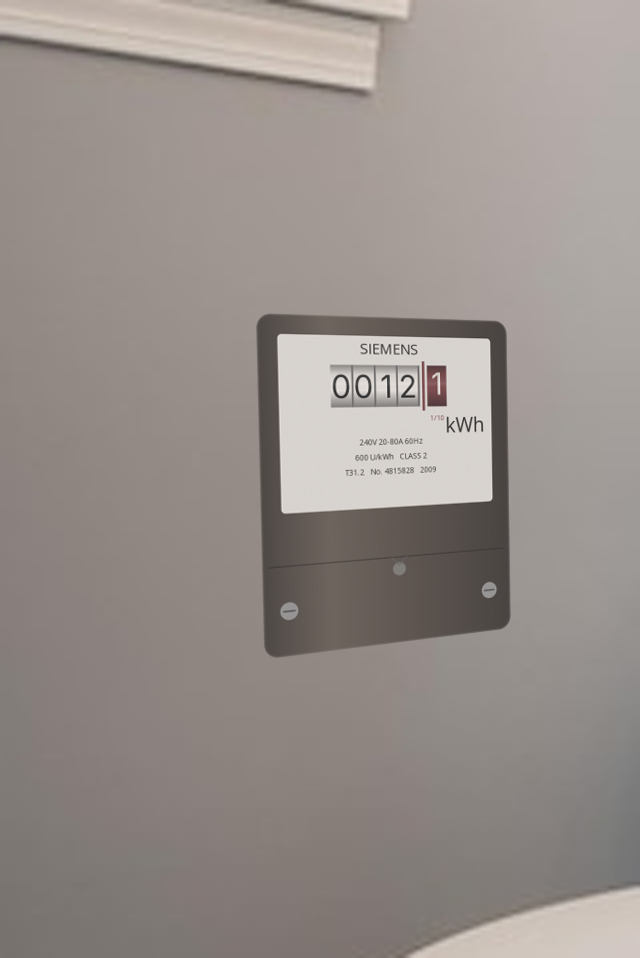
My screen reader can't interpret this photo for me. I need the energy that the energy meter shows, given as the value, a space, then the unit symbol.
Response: 12.1 kWh
